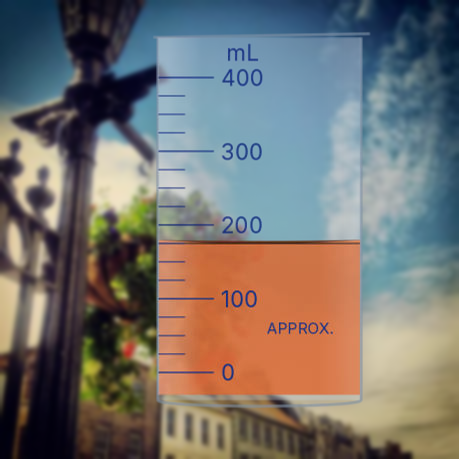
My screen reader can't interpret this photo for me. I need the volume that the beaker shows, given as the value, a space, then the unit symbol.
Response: 175 mL
